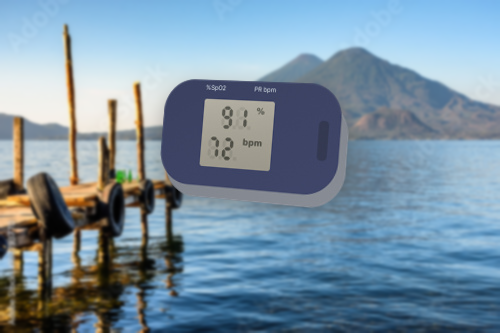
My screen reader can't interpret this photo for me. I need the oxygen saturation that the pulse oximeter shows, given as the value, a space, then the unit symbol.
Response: 91 %
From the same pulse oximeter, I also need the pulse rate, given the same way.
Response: 72 bpm
